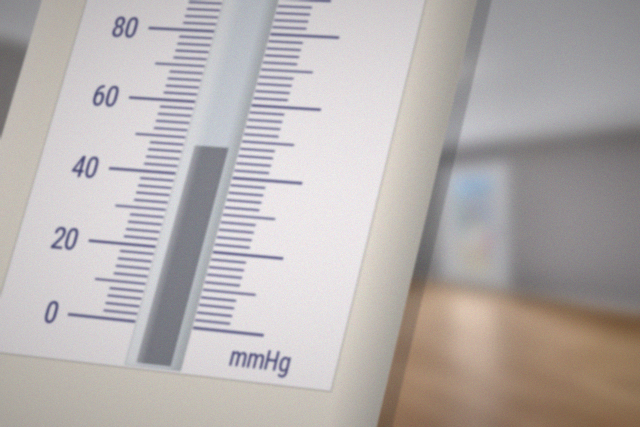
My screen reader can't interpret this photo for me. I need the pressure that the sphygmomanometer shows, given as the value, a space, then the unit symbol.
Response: 48 mmHg
